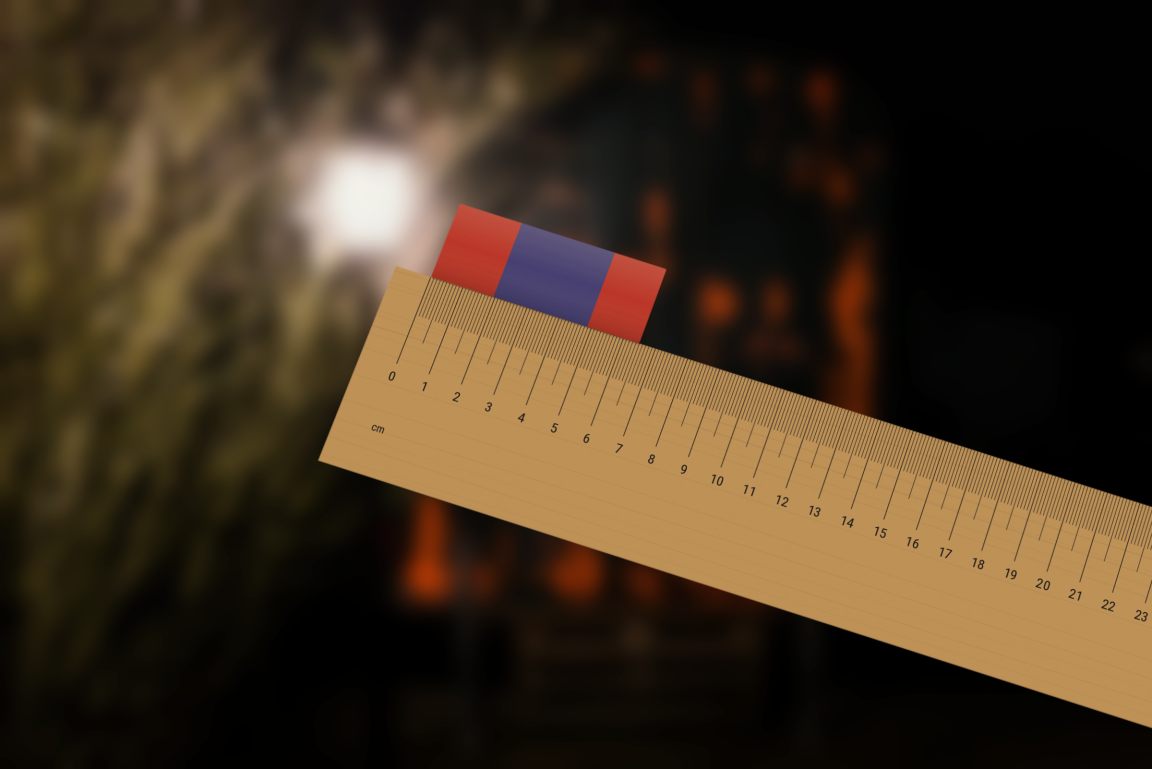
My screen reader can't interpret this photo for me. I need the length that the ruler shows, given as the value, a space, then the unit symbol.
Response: 6.5 cm
